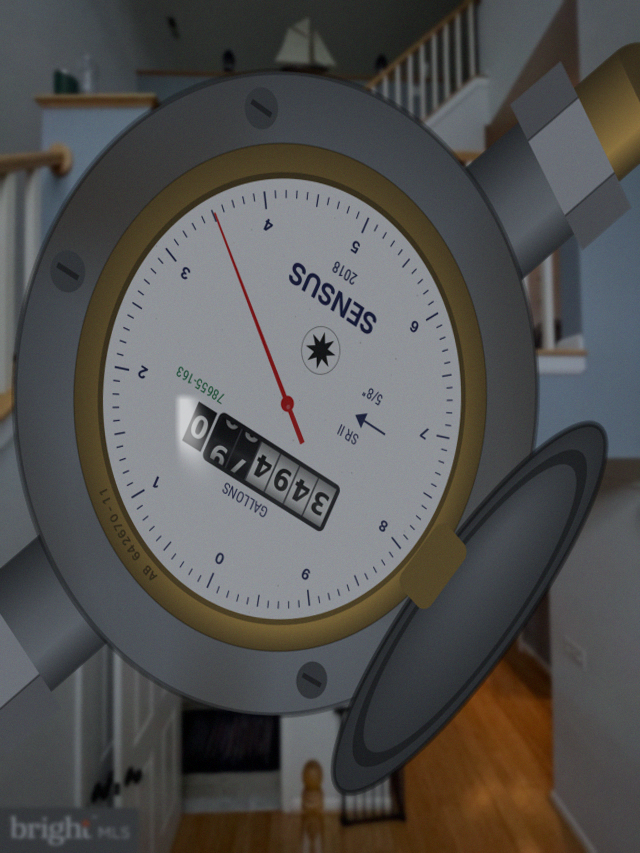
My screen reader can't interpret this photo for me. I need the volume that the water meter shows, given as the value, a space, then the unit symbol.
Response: 3494793.5 gal
